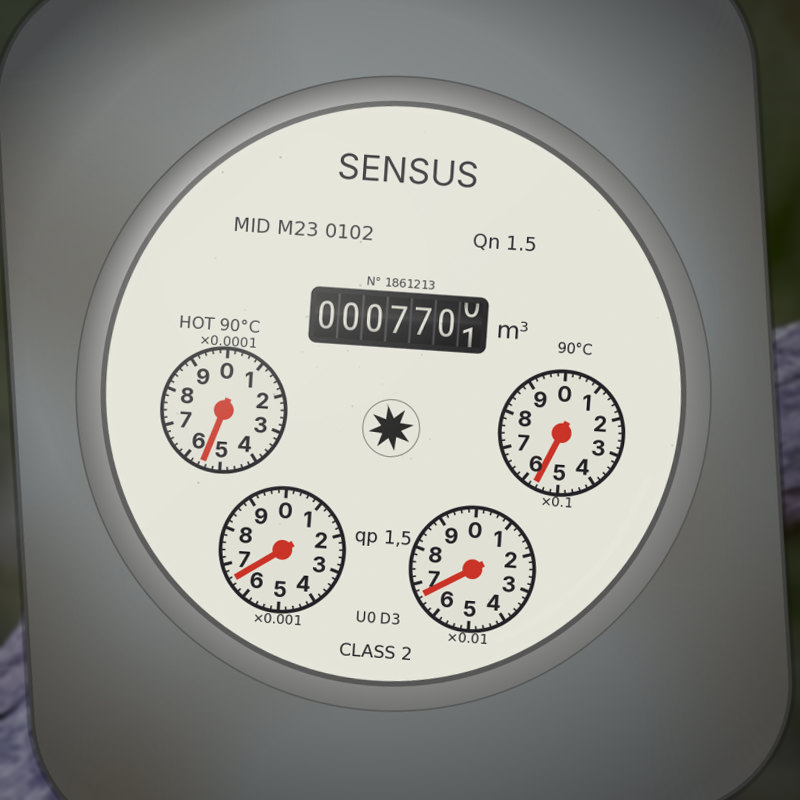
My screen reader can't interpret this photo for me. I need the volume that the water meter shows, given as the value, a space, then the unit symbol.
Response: 7700.5665 m³
